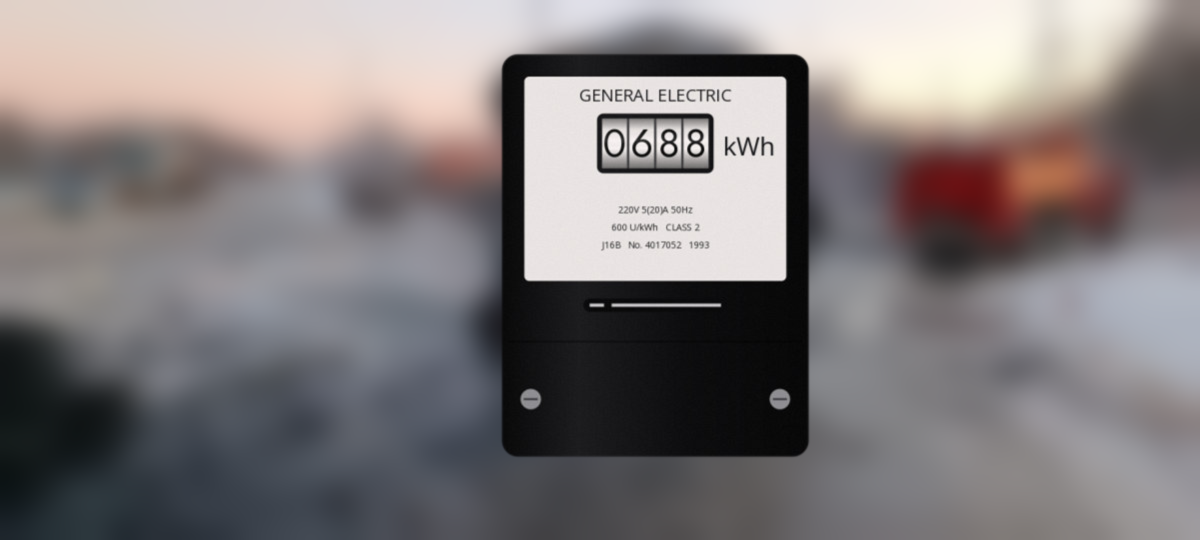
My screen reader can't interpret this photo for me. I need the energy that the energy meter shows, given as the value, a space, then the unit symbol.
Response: 688 kWh
